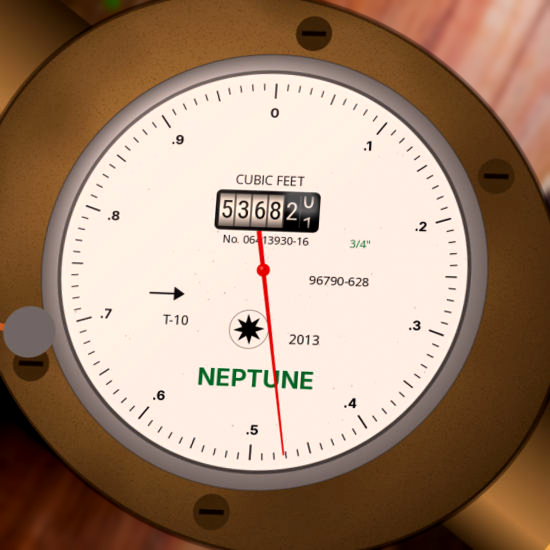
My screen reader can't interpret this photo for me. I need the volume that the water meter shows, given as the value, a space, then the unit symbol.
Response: 536820.47 ft³
